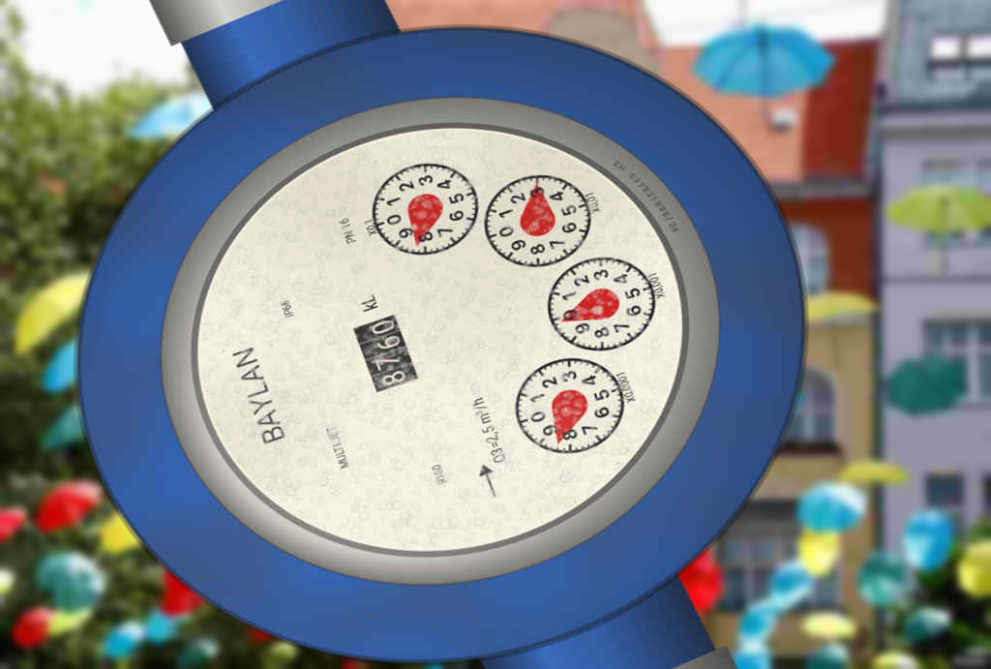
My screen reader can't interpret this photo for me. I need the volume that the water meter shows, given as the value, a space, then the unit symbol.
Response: 8759.8298 kL
